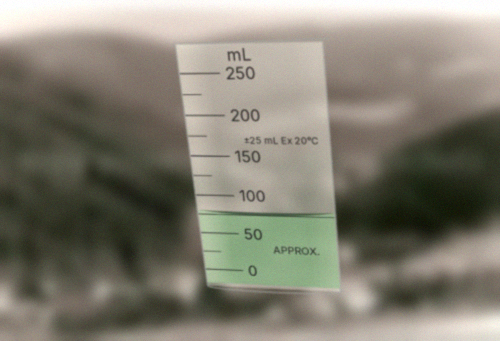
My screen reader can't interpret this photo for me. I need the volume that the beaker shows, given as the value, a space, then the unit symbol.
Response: 75 mL
